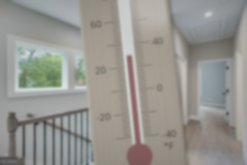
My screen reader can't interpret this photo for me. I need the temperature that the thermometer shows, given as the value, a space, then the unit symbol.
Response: 30 °F
